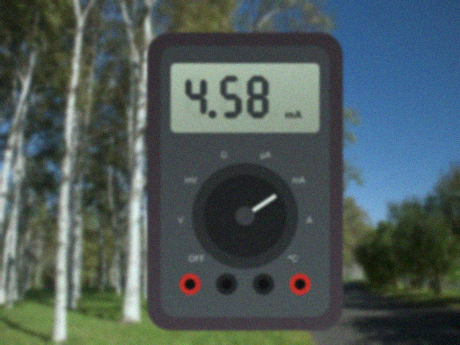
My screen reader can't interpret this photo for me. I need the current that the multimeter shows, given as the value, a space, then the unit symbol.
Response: 4.58 mA
